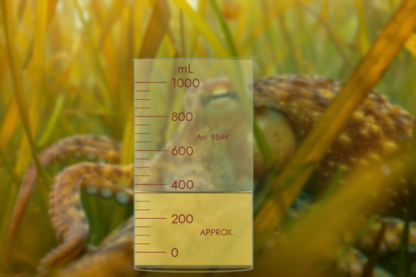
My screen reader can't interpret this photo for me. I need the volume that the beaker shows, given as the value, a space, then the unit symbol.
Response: 350 mL
